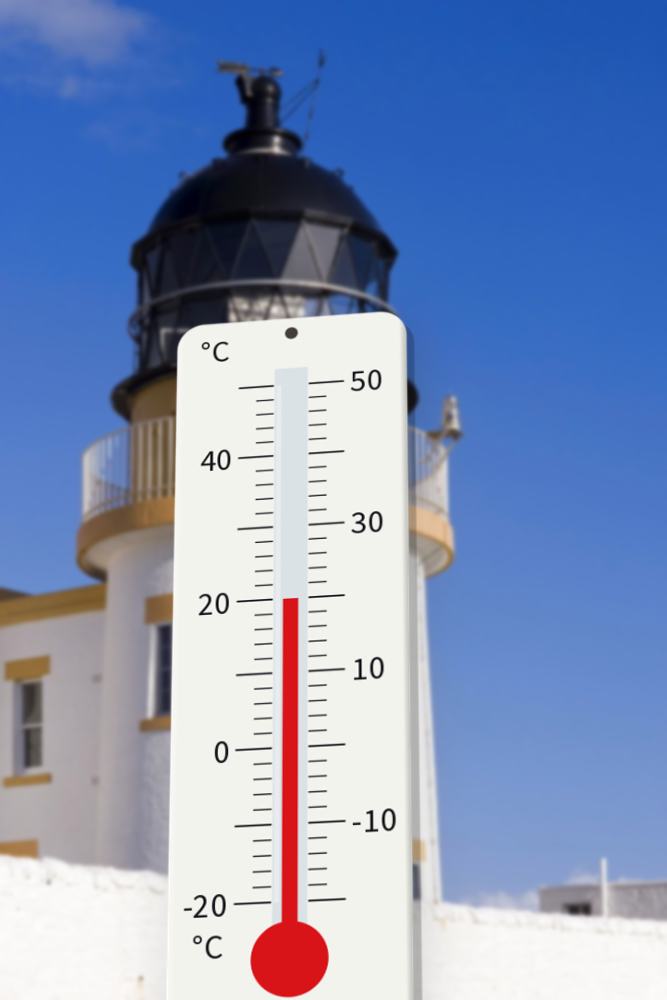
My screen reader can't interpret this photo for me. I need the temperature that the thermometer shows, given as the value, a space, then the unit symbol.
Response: 20 °C
